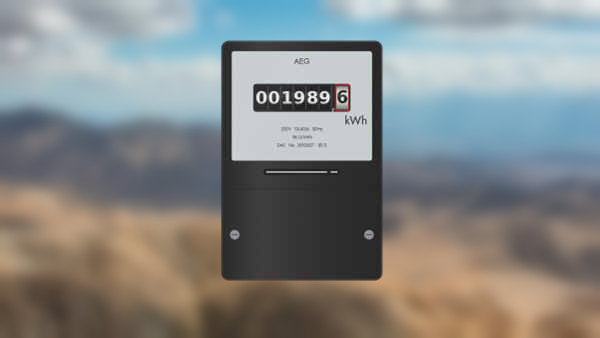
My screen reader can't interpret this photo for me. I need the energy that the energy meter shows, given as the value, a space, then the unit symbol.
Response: 1989.6 kWh
